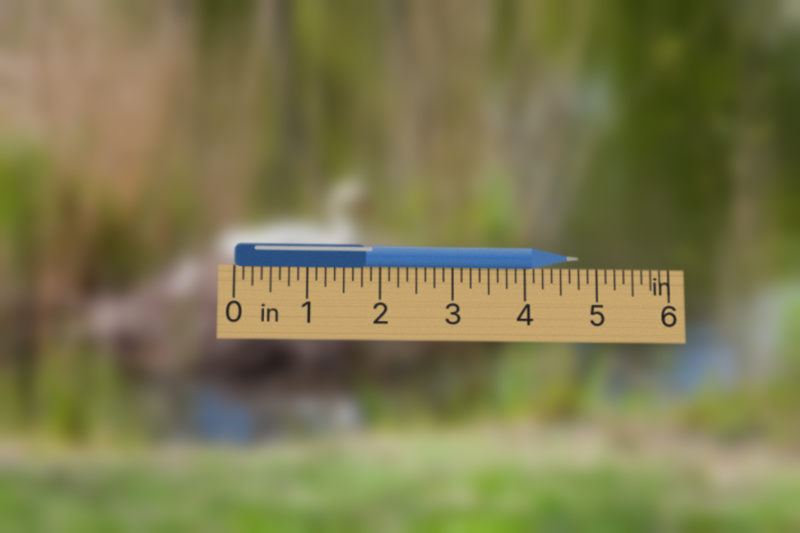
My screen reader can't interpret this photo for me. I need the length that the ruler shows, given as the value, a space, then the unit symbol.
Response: 4.75 in
